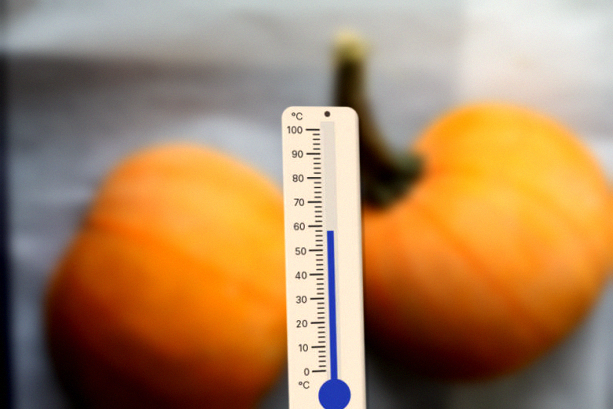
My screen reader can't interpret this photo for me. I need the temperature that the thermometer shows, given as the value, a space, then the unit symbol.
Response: 58 °C
